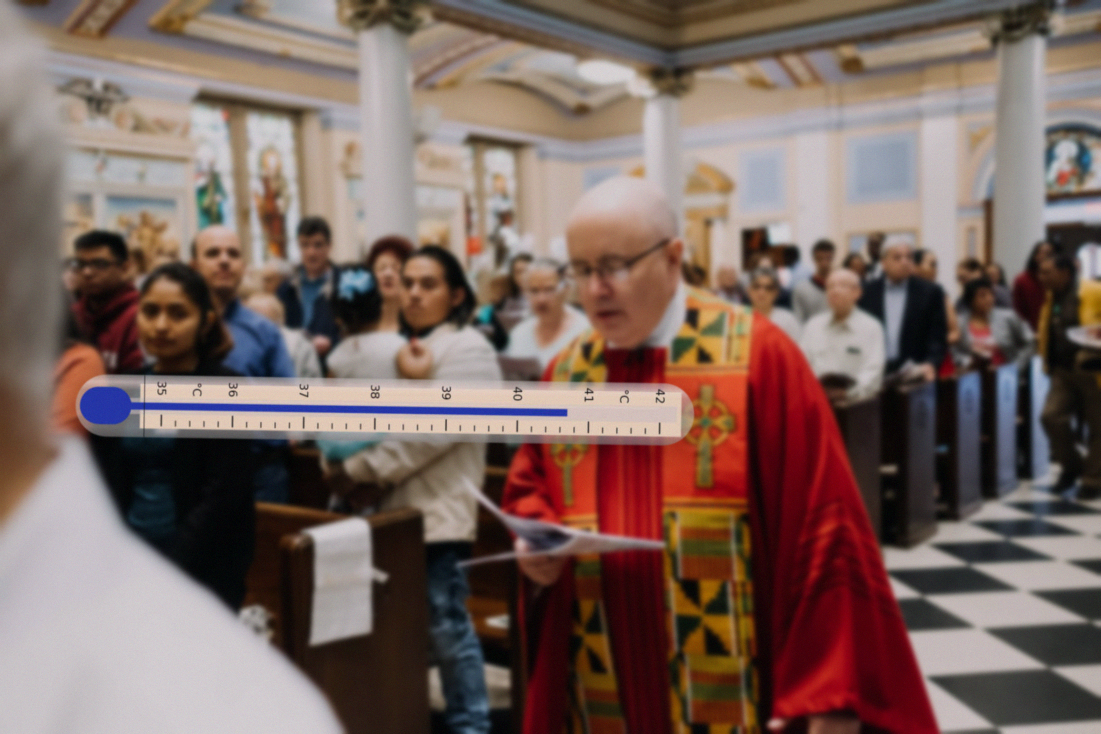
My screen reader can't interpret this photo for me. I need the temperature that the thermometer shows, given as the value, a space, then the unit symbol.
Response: 40.7 °C
